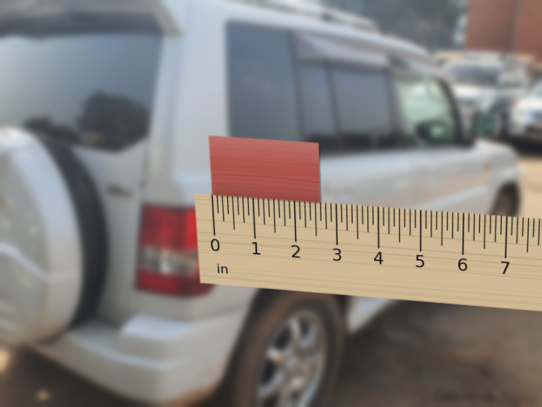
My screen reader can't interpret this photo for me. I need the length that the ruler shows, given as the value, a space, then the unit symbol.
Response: 2.625 in
